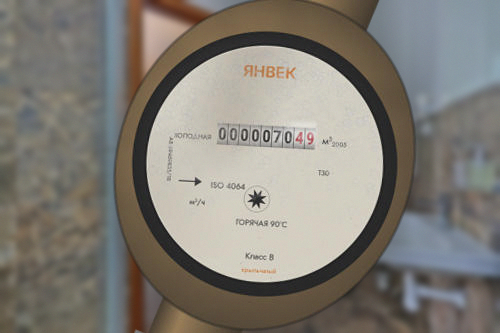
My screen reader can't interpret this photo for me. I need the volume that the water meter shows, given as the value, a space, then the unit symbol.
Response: 70.49 m³
